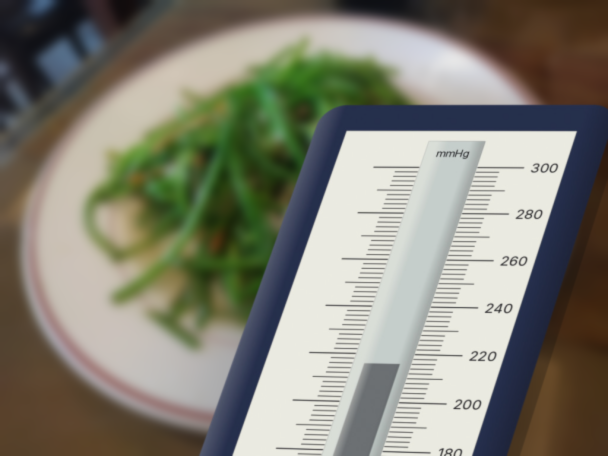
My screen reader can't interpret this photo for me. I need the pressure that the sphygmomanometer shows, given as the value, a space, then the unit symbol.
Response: 216 mmHg
